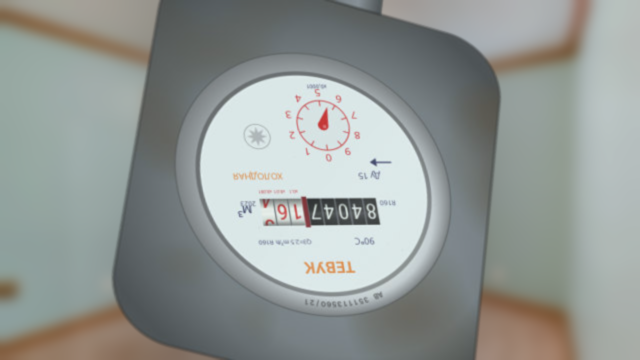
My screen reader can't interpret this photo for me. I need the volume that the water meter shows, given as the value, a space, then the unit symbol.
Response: 84047.1635 m³
